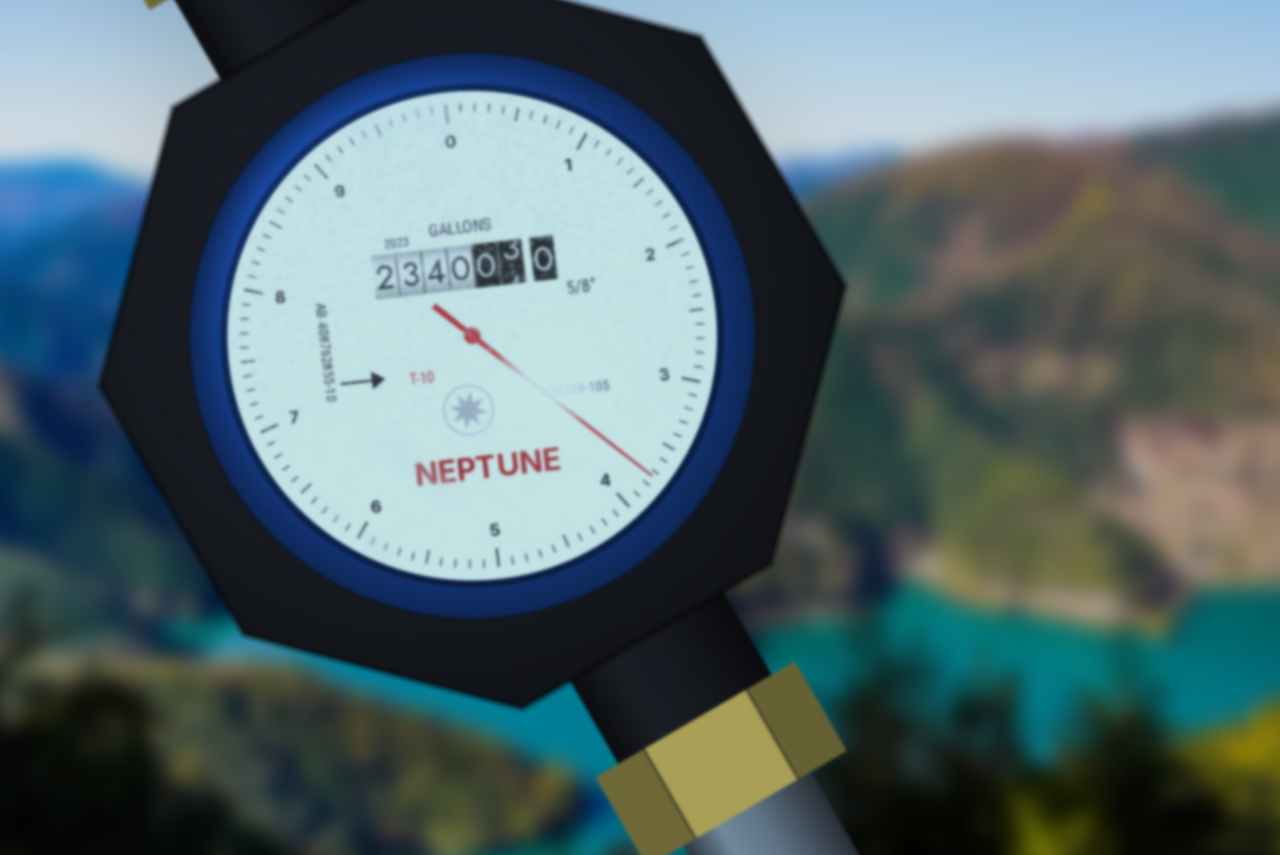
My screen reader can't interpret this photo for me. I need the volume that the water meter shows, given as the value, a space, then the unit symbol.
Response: 2340033.7 gal
